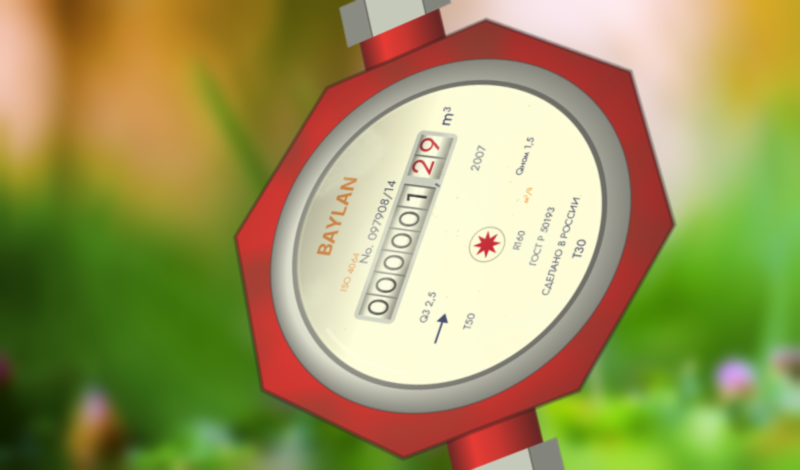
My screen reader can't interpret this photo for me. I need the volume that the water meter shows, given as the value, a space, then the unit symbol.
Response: 1.29 m³
